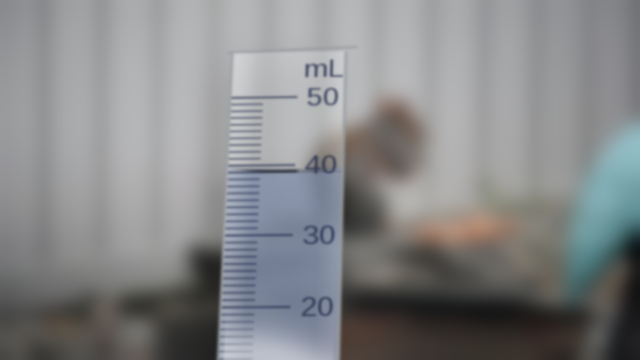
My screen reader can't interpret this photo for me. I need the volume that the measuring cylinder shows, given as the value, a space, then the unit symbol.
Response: 39 mL
